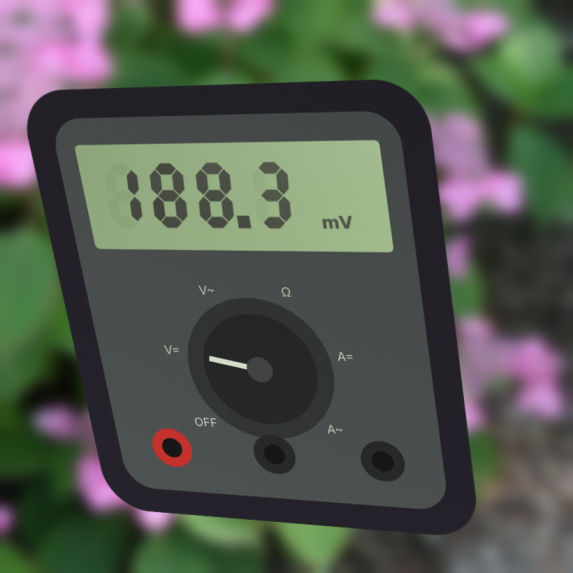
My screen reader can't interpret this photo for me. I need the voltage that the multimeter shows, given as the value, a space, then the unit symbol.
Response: 188.3 mV
